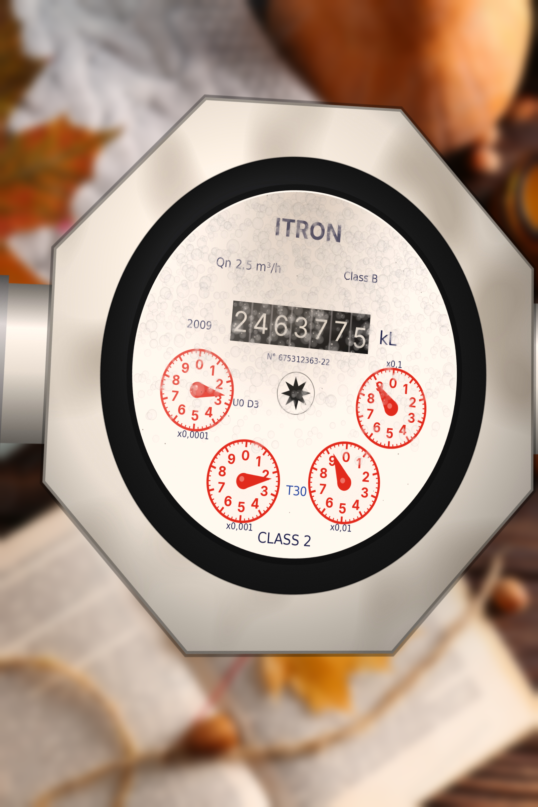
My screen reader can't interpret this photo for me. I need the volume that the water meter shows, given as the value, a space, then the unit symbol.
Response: 2463774.8922 kL
